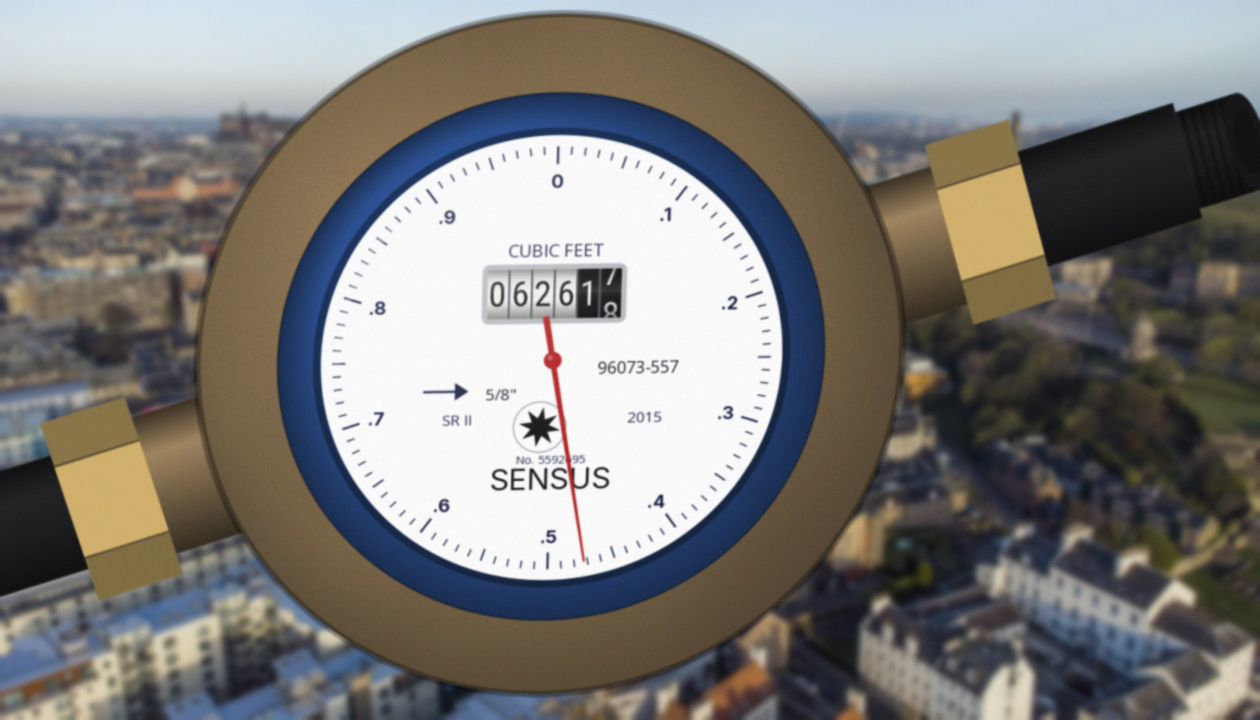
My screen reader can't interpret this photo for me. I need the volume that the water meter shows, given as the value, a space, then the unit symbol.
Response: 62617.47 ft³
